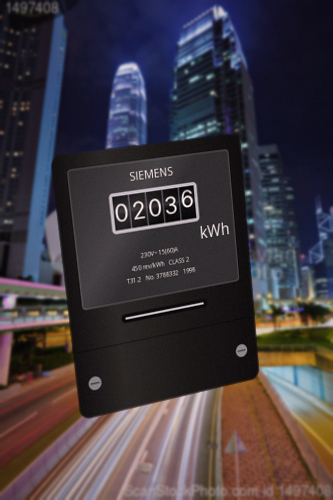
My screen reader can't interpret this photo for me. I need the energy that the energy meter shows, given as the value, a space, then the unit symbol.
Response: 2036 kWh
